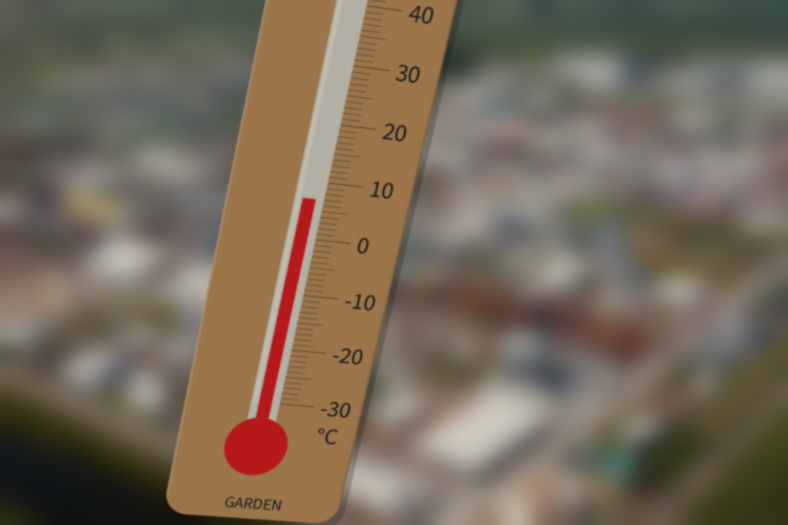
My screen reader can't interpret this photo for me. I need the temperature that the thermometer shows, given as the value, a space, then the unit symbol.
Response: 7 °C
